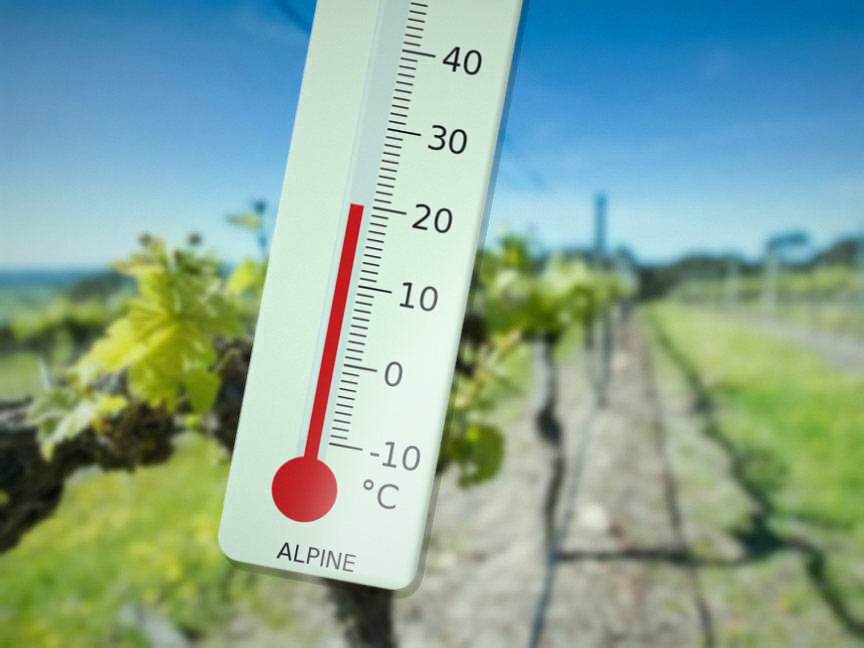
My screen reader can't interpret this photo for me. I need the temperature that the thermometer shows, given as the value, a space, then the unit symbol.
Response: 20 °C
